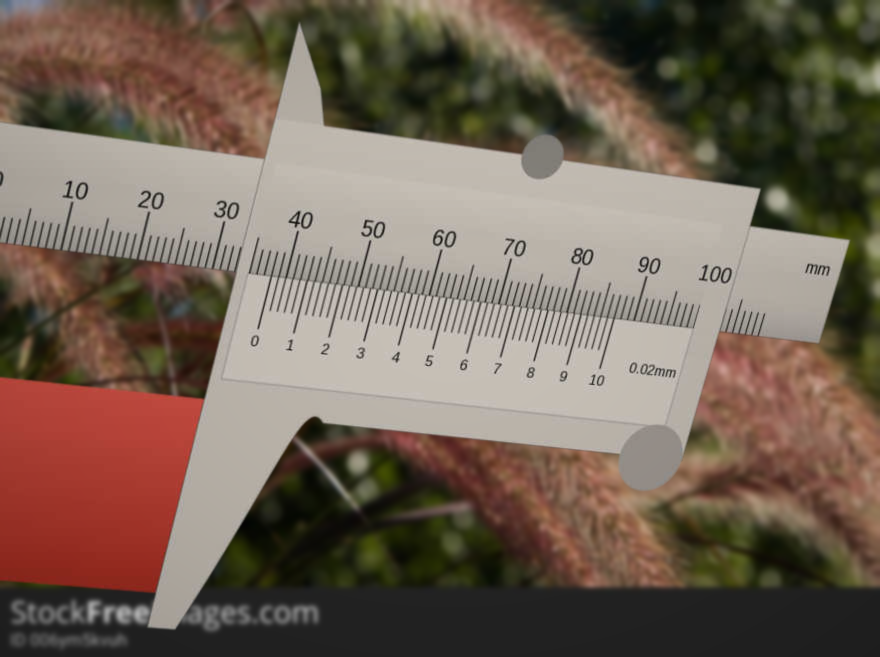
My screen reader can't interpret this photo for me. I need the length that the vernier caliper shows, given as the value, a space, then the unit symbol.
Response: 38.0 mm
